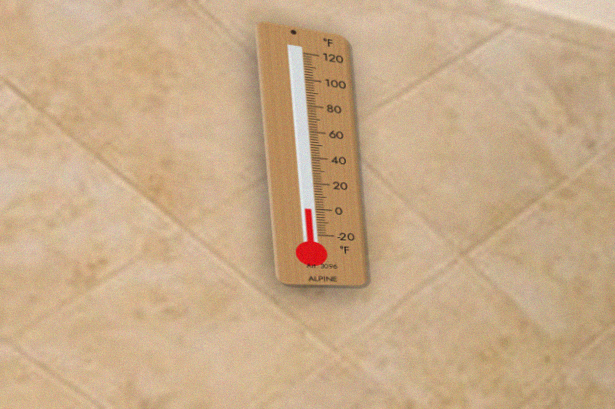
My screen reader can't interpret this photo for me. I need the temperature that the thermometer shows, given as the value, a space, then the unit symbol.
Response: 0 °F
